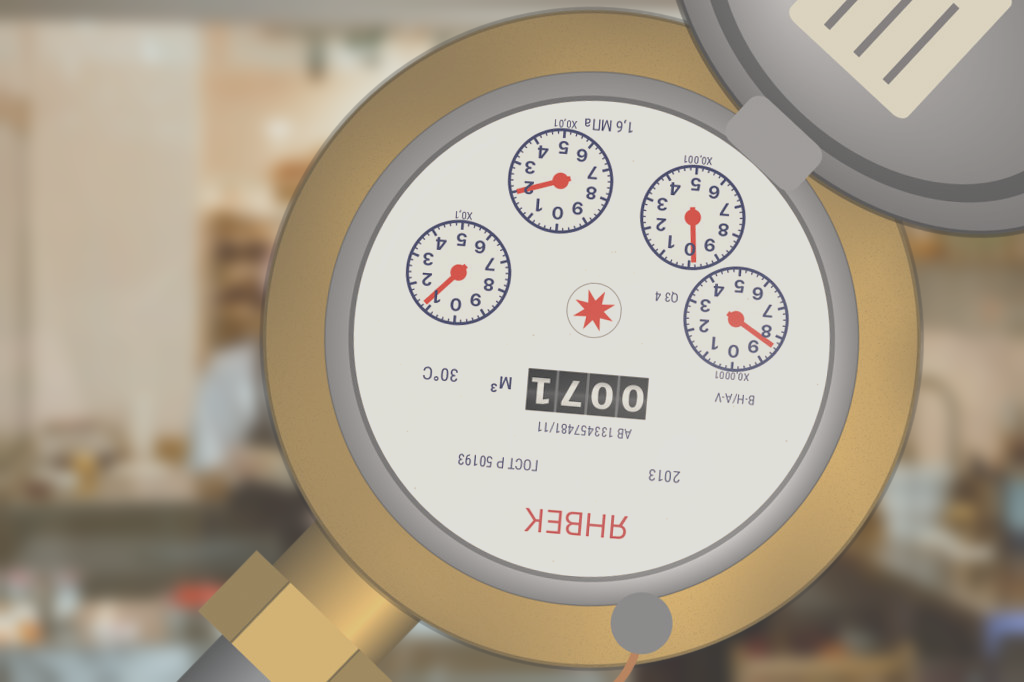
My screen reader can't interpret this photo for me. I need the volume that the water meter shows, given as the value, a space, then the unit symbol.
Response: 71.1198 m³
